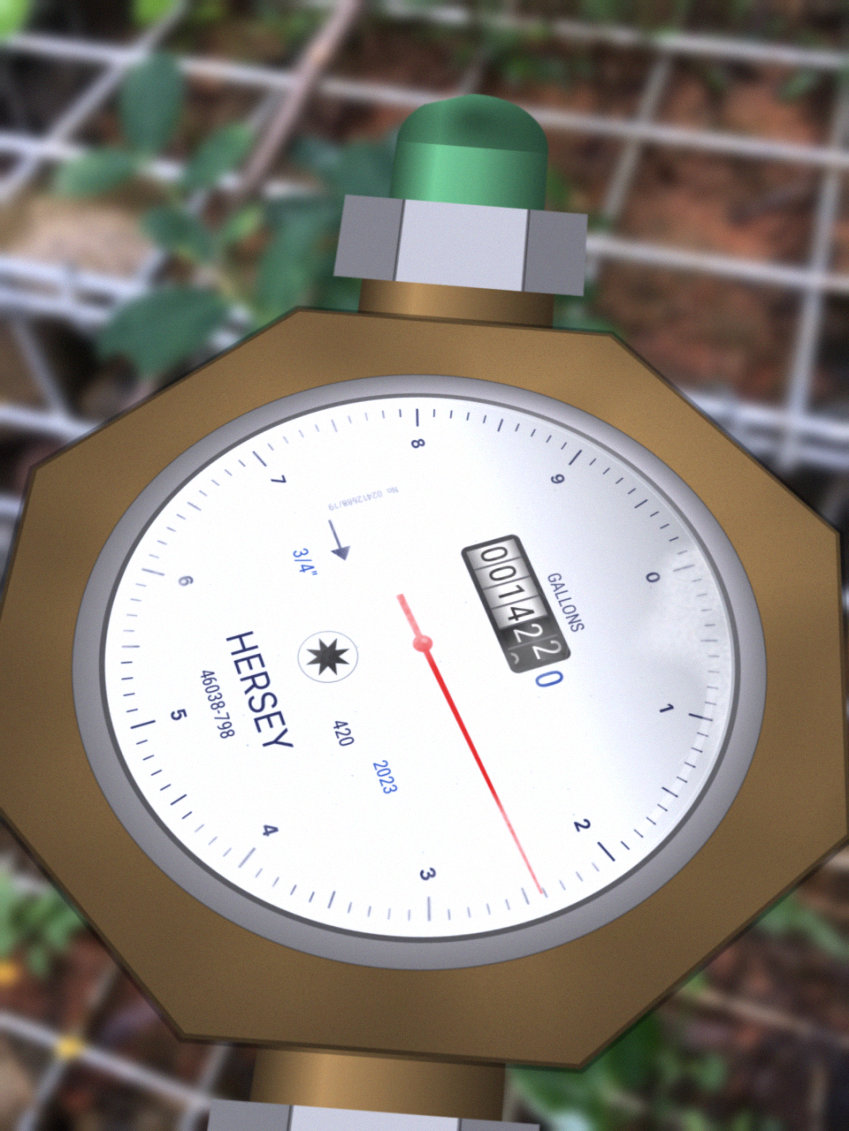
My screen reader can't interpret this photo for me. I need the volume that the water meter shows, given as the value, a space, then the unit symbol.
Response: 14222.4 gal
